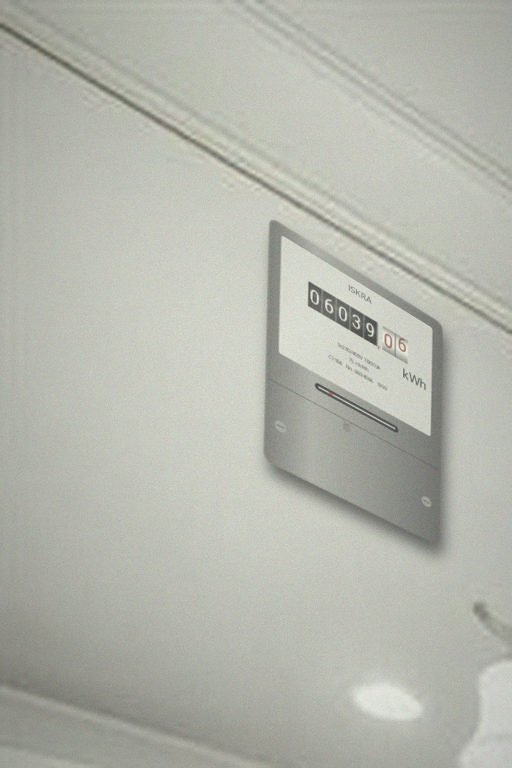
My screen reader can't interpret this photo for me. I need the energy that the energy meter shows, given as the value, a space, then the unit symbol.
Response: 6039.06 kWh
